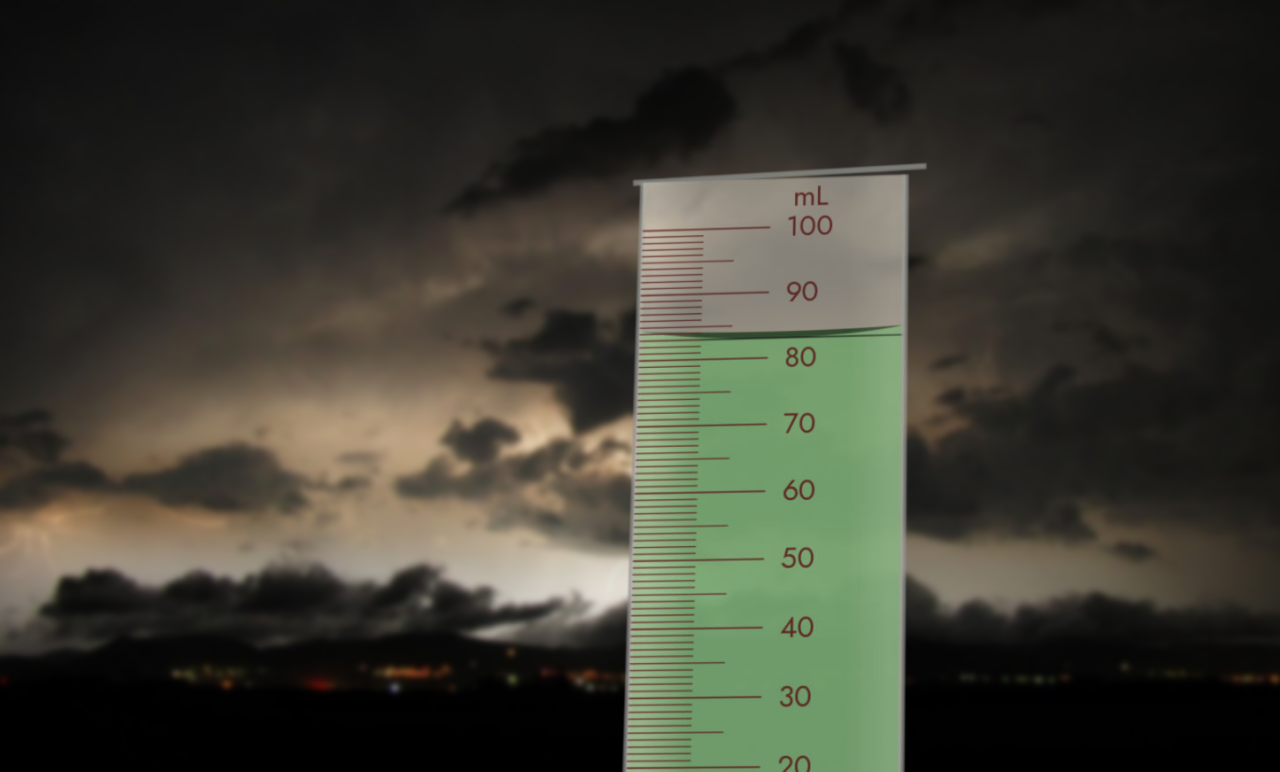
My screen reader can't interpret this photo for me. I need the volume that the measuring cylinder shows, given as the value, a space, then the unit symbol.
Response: 83 mL
